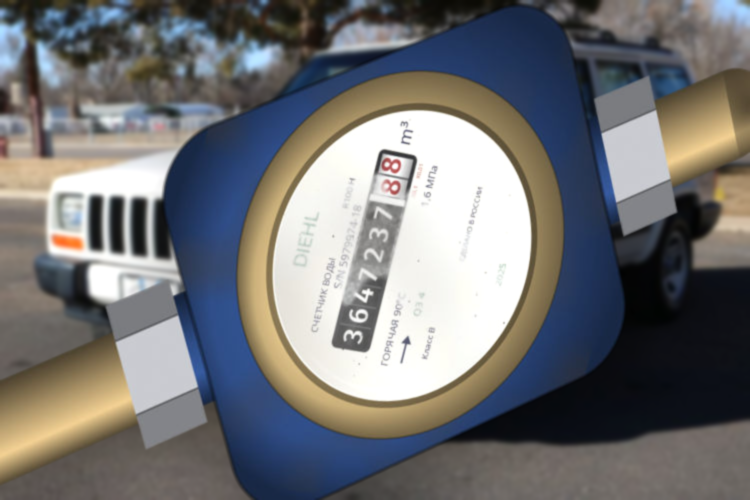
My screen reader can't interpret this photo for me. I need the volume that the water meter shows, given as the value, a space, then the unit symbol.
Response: 3647237.88 m³
